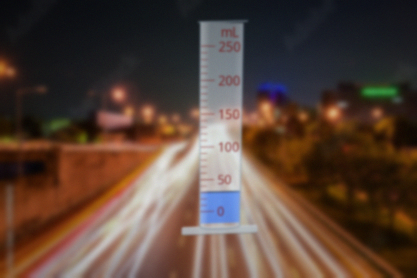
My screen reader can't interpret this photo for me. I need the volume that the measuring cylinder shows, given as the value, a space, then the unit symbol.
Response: 30 mL
